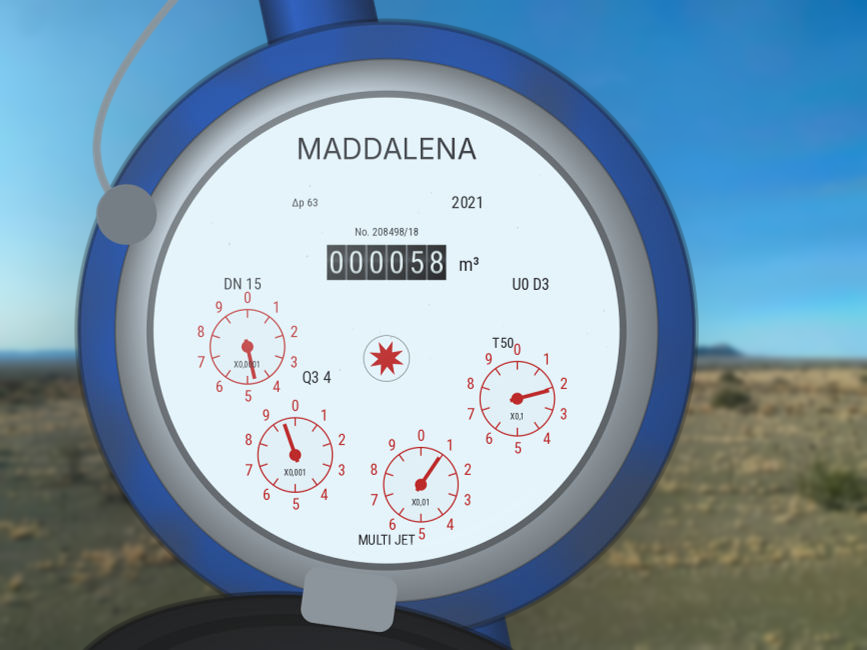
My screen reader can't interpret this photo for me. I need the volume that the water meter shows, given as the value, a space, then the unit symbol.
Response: 58.2094 m³
